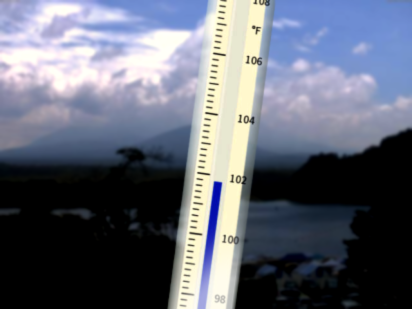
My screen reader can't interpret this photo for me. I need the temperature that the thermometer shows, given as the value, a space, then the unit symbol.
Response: 101.8 °F
